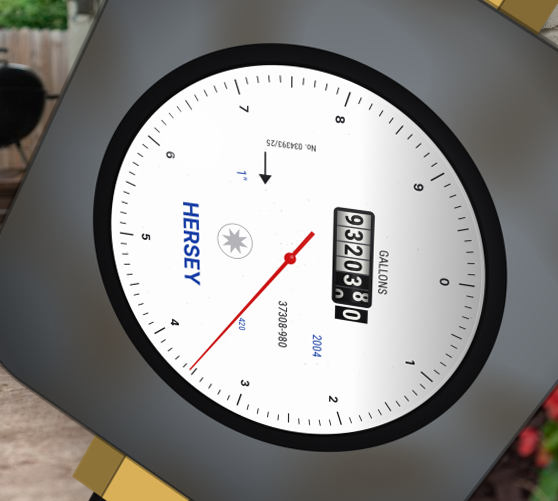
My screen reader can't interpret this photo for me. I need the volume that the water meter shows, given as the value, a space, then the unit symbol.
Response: 9320383.5 gal
